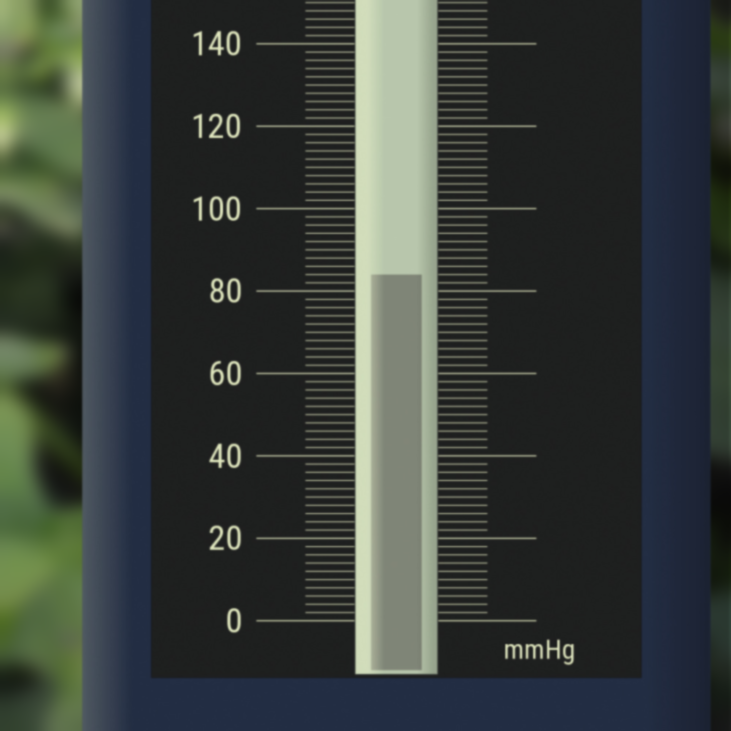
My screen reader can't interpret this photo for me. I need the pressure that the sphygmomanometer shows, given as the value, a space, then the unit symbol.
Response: 84 mmHg
